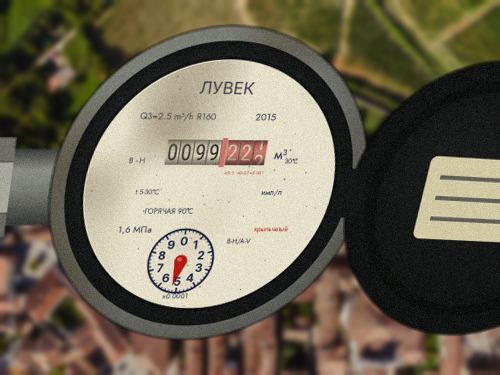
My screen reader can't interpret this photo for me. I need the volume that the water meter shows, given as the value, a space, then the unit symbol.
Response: 99.2215 m³
